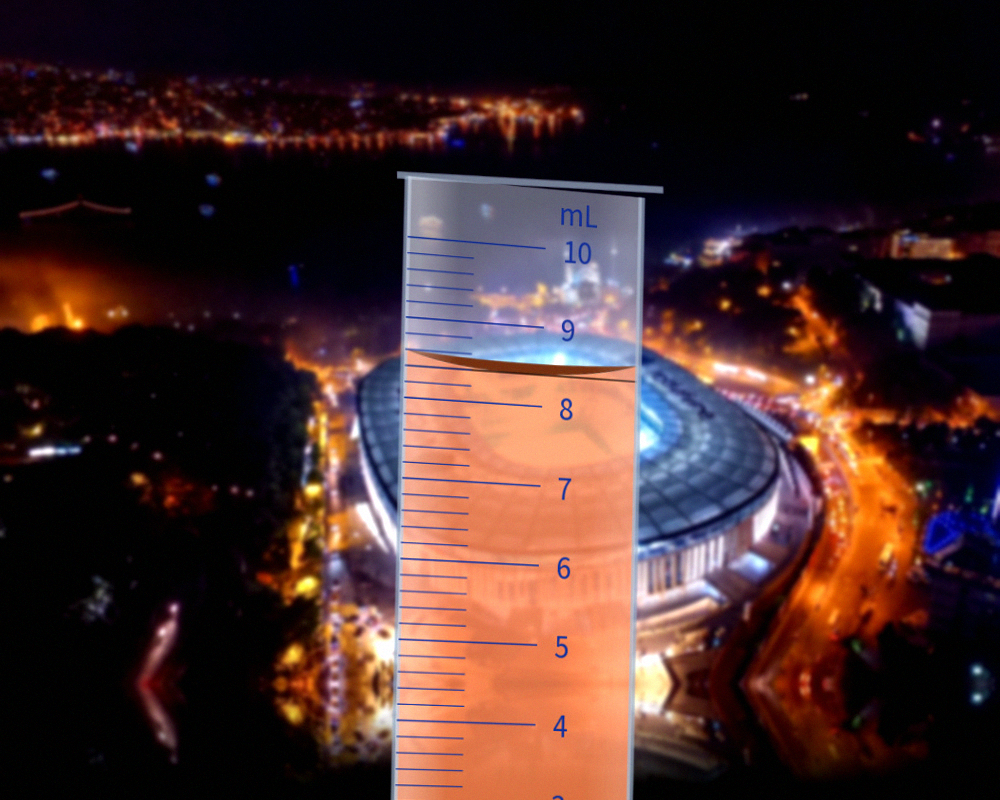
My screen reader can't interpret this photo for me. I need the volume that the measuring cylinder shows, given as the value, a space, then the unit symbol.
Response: 8.4 mL
